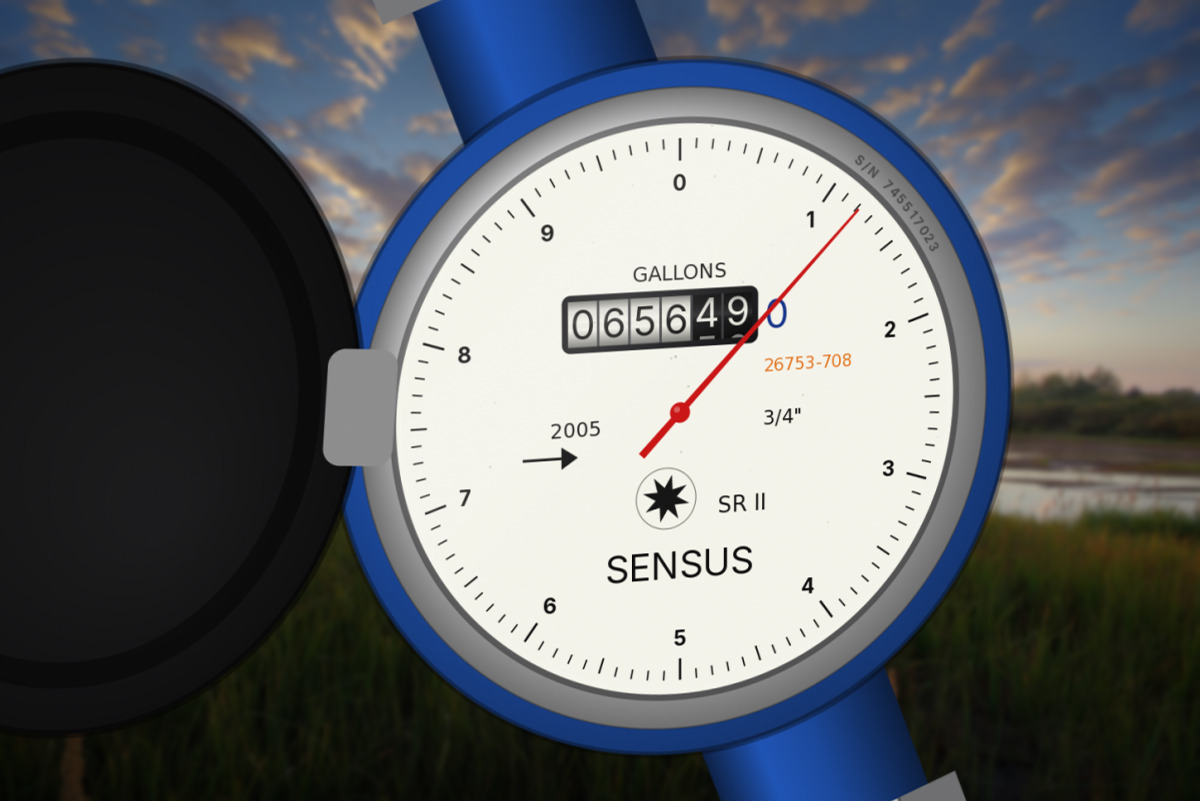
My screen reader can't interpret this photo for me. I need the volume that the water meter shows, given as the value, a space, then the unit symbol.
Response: 656491.2 gal
